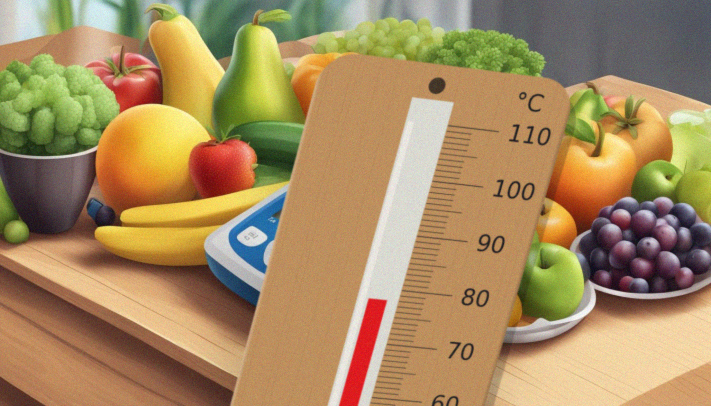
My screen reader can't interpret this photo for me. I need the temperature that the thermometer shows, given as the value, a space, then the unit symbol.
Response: 78 °C
